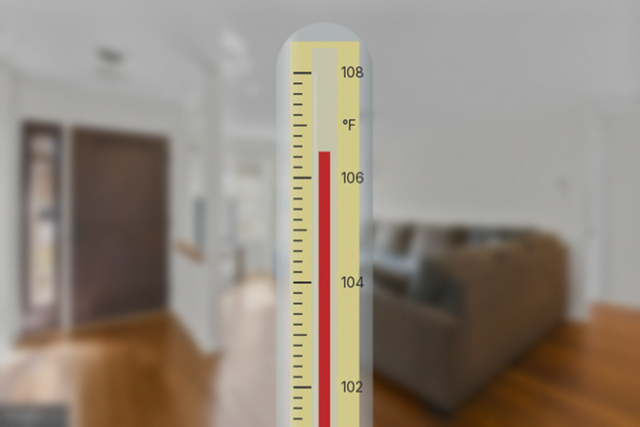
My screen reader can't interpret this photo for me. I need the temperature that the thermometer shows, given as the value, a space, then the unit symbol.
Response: 106.5 °F
